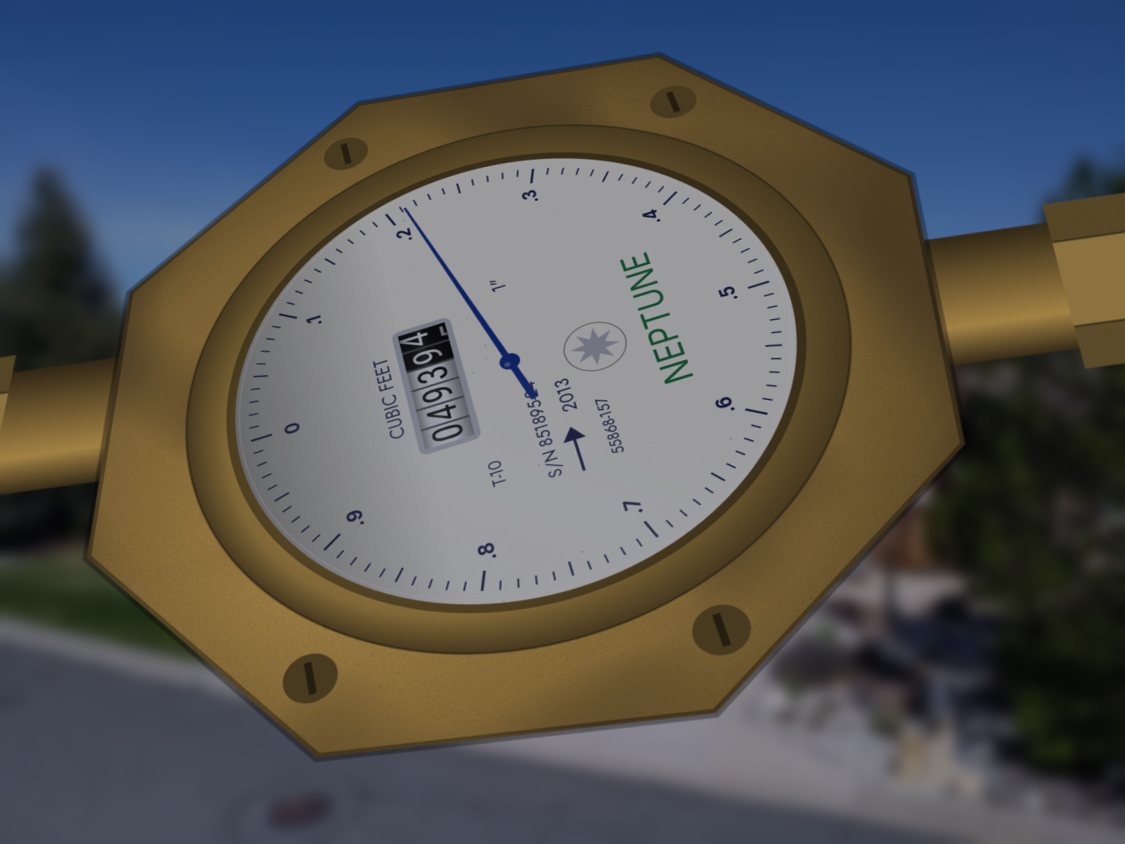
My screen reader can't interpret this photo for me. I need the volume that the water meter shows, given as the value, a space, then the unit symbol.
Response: 49394.21 ft³
